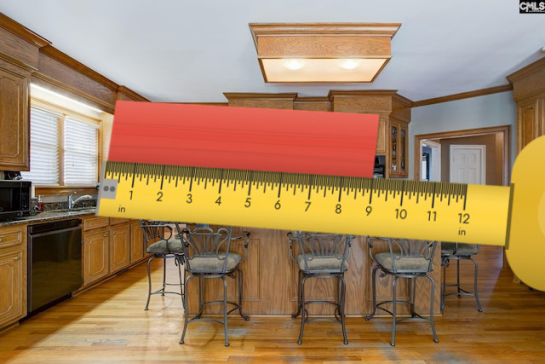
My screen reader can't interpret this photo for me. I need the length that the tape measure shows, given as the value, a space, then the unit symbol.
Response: 9 in
